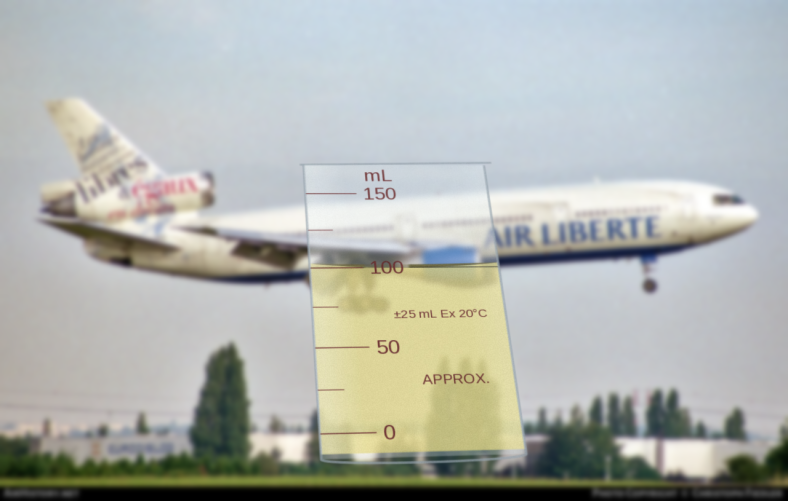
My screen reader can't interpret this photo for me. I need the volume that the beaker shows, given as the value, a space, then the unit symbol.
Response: 100 mL
